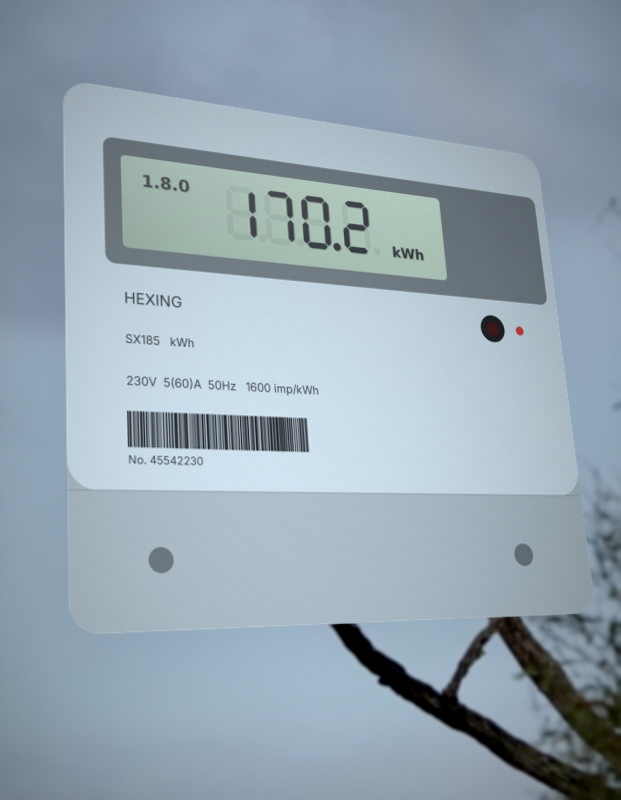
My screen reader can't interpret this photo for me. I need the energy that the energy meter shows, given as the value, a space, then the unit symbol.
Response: 170.2 kWh
